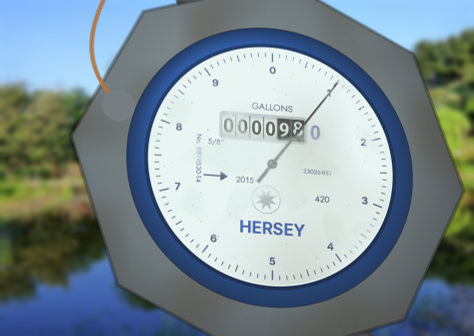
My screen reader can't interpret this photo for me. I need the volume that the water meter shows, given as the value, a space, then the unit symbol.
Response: 981.0 gal
